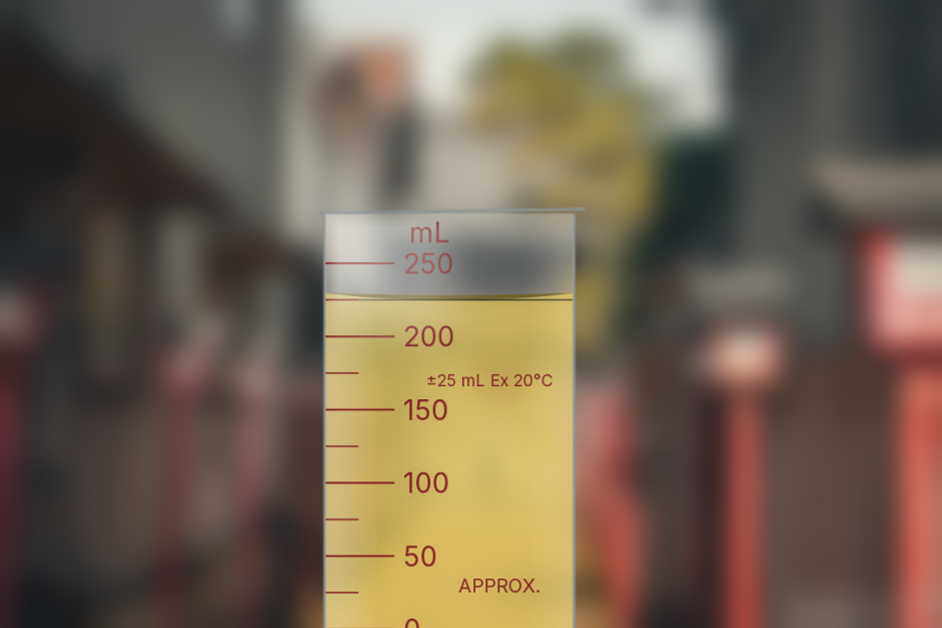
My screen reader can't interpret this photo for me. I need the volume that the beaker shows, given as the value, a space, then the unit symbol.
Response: 225 mL
